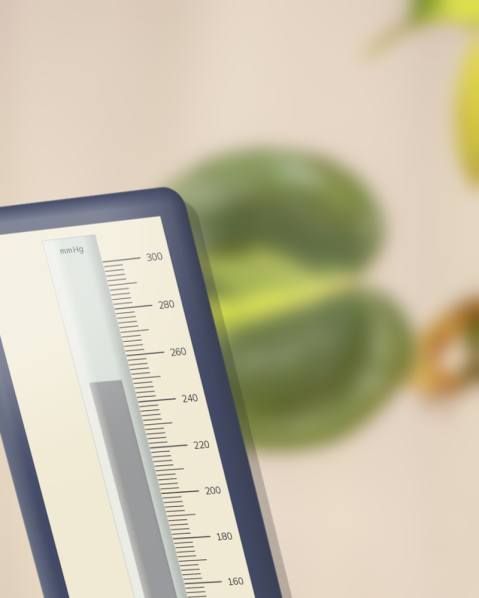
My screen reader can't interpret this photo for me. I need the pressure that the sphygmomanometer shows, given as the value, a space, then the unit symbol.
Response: 250 mmHg
